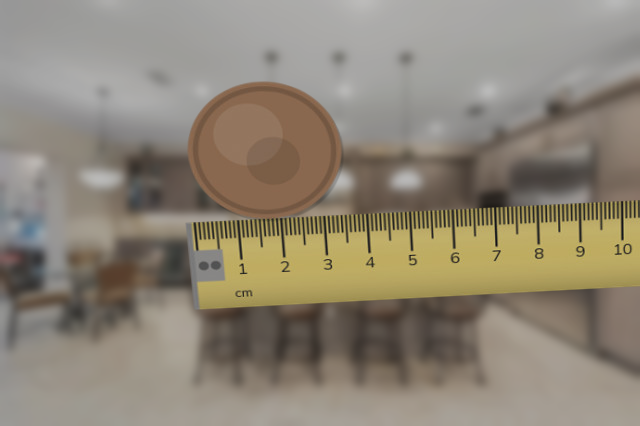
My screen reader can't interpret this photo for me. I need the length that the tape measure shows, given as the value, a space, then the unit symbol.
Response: 3.5 cm
